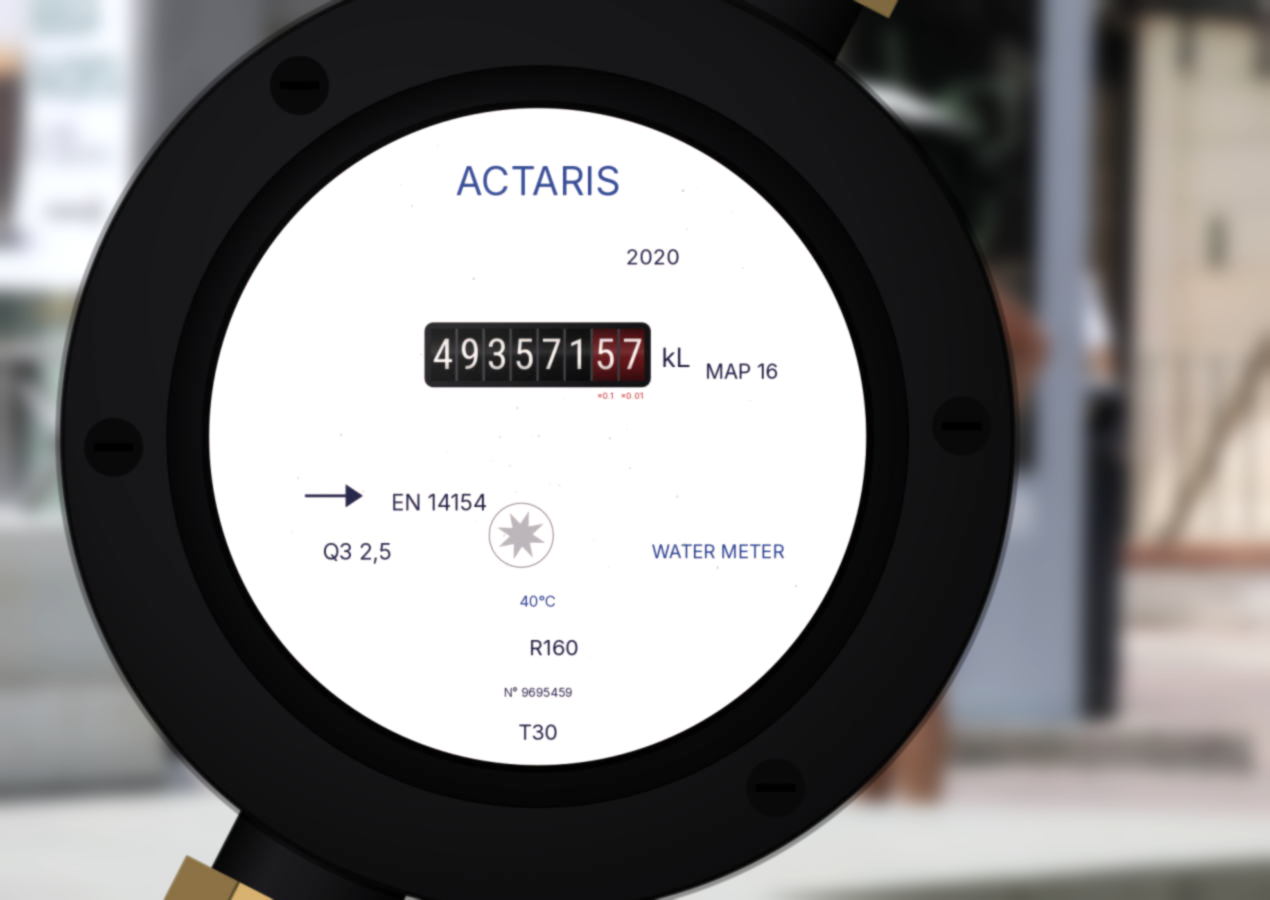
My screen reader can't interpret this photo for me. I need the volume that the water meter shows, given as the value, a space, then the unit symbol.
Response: 493571.57 kL
